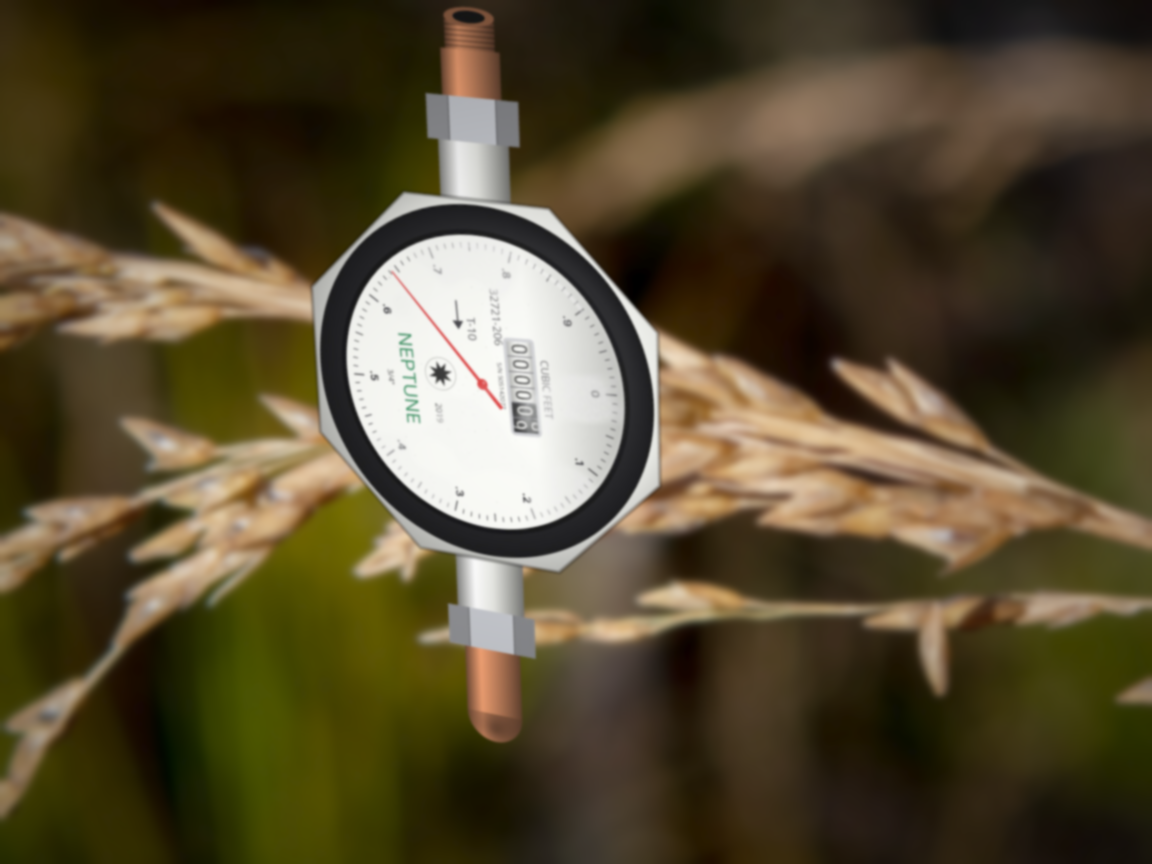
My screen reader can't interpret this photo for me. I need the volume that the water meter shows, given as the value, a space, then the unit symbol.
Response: 8.64 ft³
